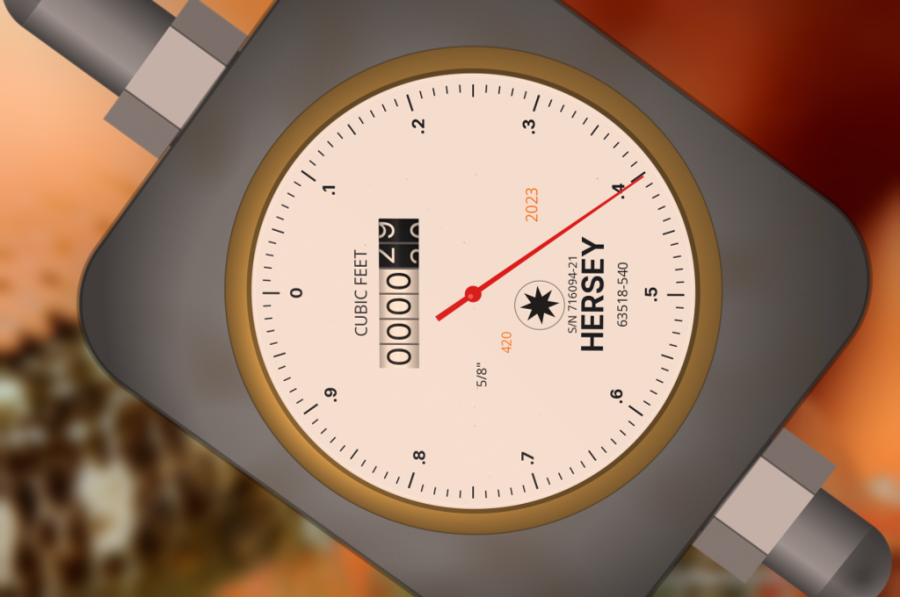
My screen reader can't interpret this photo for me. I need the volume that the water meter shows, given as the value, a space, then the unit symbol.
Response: 29.40 ft³
